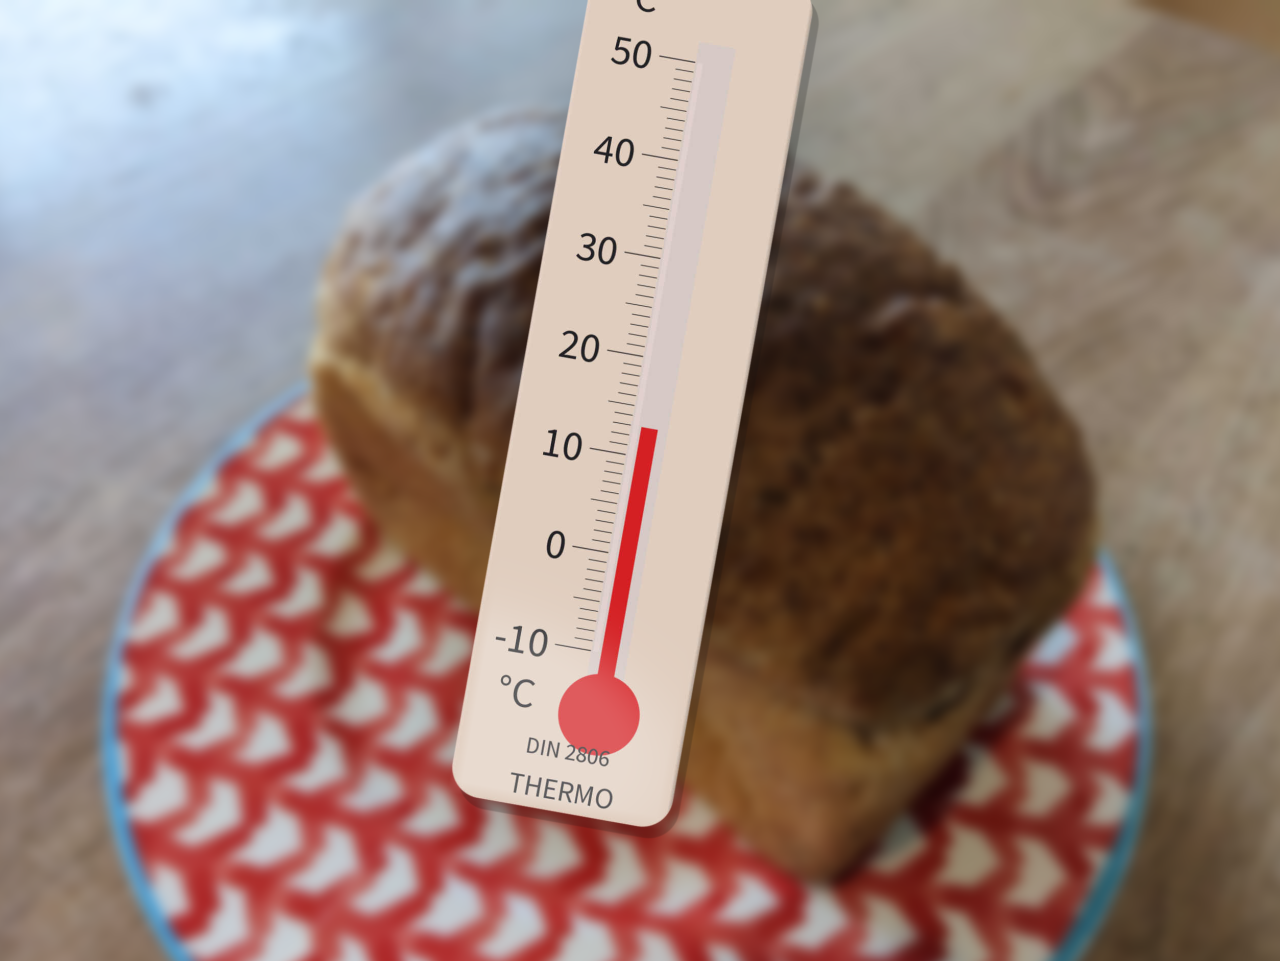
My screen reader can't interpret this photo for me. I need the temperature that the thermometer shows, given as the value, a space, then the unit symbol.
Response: 13 °C
